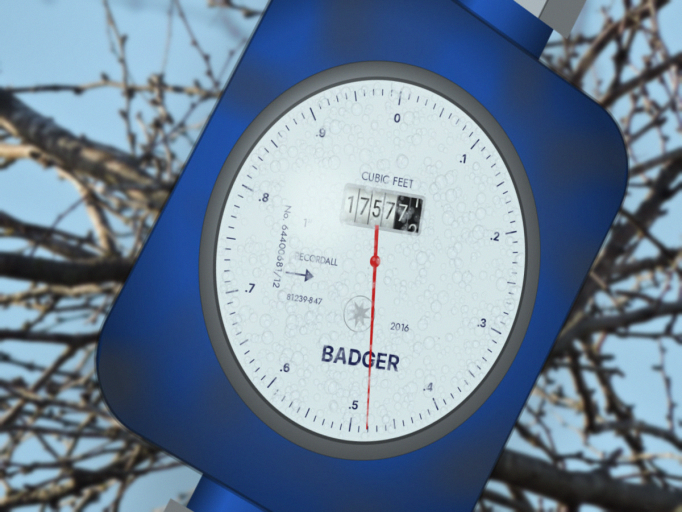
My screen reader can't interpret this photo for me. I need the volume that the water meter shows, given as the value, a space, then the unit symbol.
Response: 175771.48 ft³
